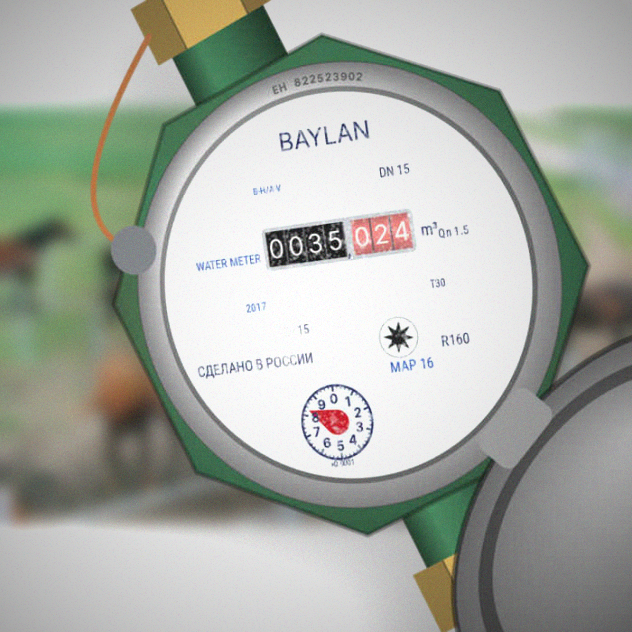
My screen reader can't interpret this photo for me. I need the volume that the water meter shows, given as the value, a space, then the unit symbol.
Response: 35.0248 m³
